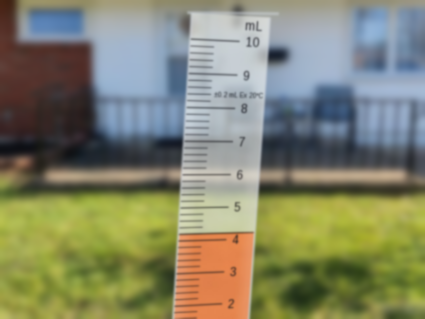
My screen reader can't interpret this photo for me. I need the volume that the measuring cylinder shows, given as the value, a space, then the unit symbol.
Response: 4.2 mL
